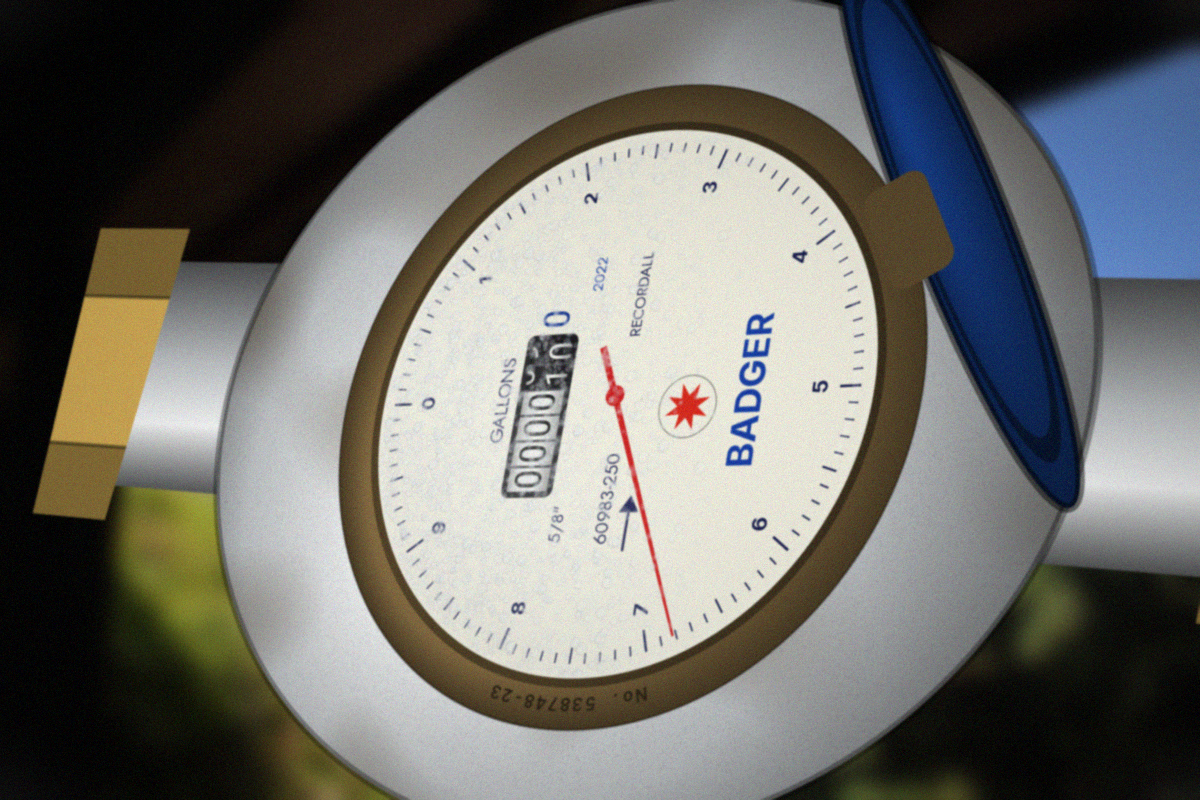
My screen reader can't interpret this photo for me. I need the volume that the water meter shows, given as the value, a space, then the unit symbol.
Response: 96.8 gal
